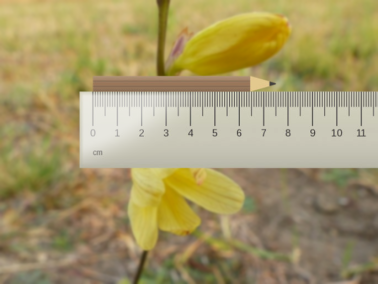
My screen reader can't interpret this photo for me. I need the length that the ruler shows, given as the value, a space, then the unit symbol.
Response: 7.5 cm
